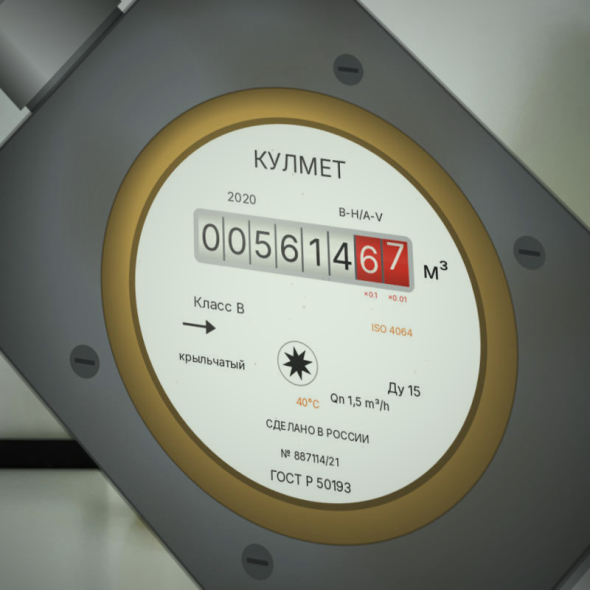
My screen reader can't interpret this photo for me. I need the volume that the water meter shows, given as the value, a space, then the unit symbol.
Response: 5614.67 m³
